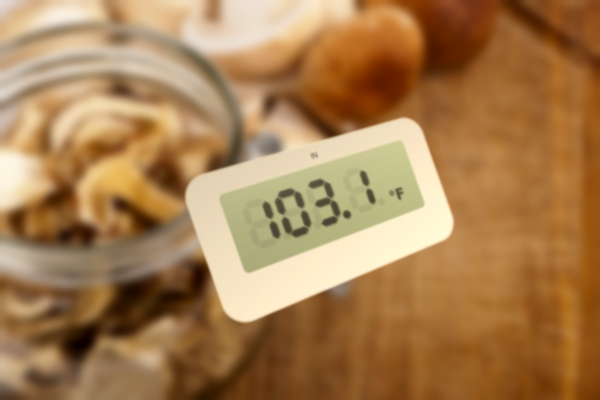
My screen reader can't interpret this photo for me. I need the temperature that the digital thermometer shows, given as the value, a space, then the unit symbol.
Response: 103.1 °F
